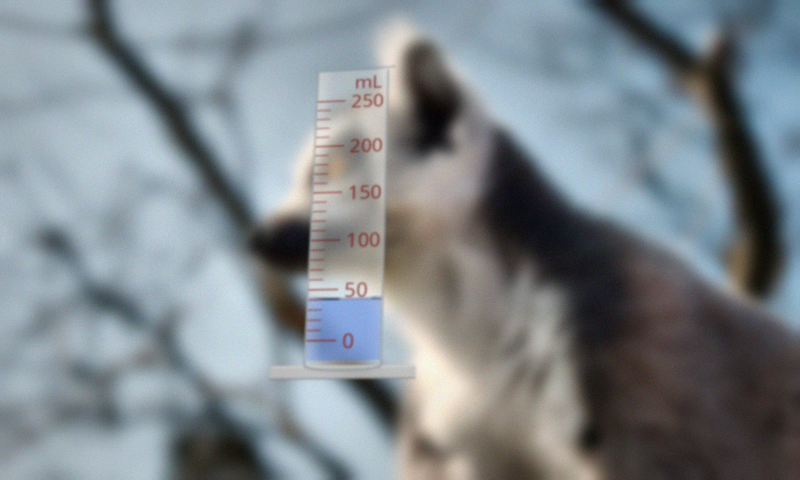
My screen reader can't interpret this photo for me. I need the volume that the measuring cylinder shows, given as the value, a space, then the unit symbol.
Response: 40 mL
